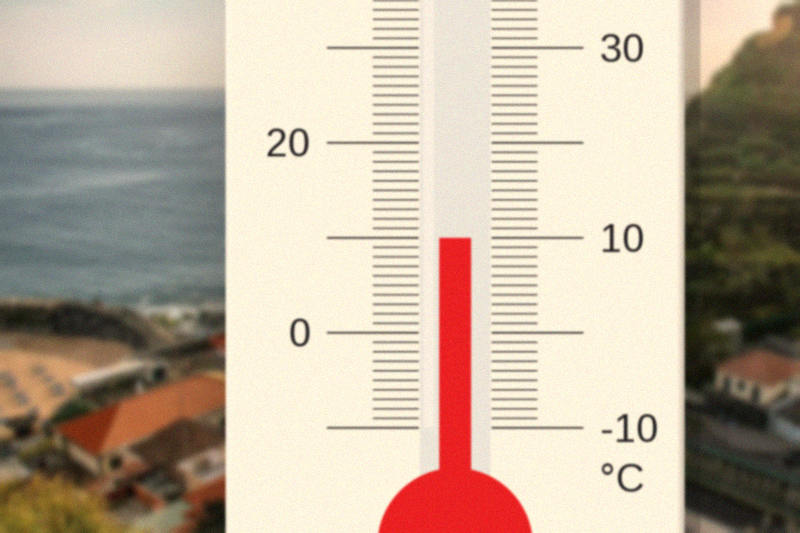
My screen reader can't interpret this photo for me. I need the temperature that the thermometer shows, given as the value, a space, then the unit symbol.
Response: 10 °C
